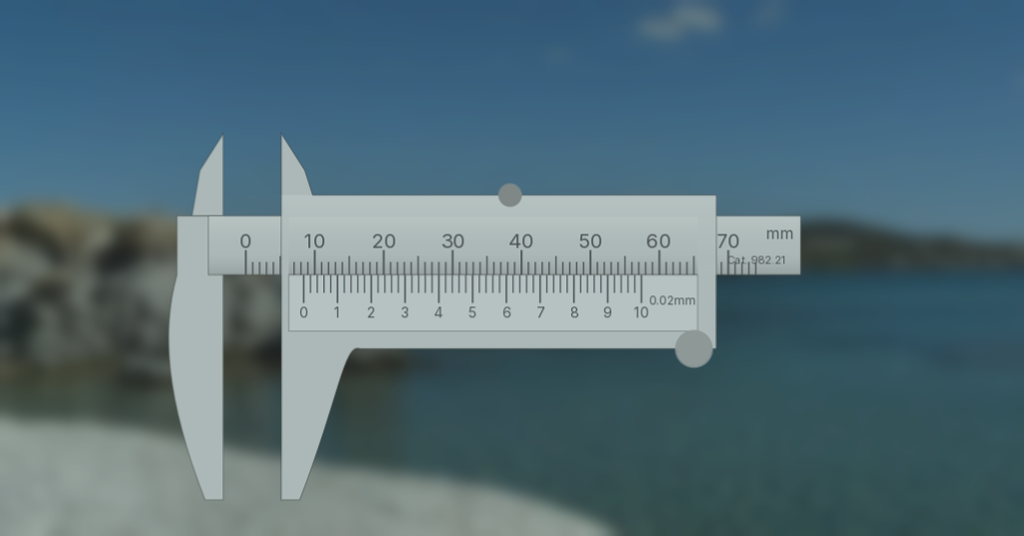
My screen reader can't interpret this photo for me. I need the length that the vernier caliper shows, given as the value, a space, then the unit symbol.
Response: 8.4 mm
